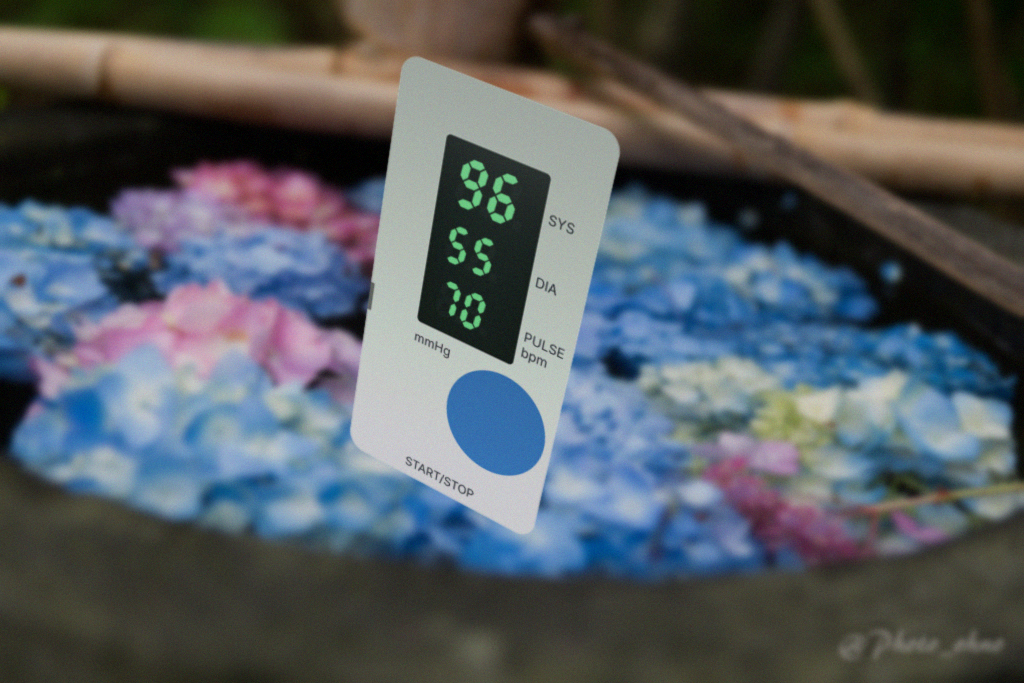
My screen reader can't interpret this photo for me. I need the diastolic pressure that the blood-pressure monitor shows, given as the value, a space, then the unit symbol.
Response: 55 mmHg
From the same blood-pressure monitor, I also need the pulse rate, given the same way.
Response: 70 bpm
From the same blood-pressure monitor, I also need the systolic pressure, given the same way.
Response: 96 mmHg
